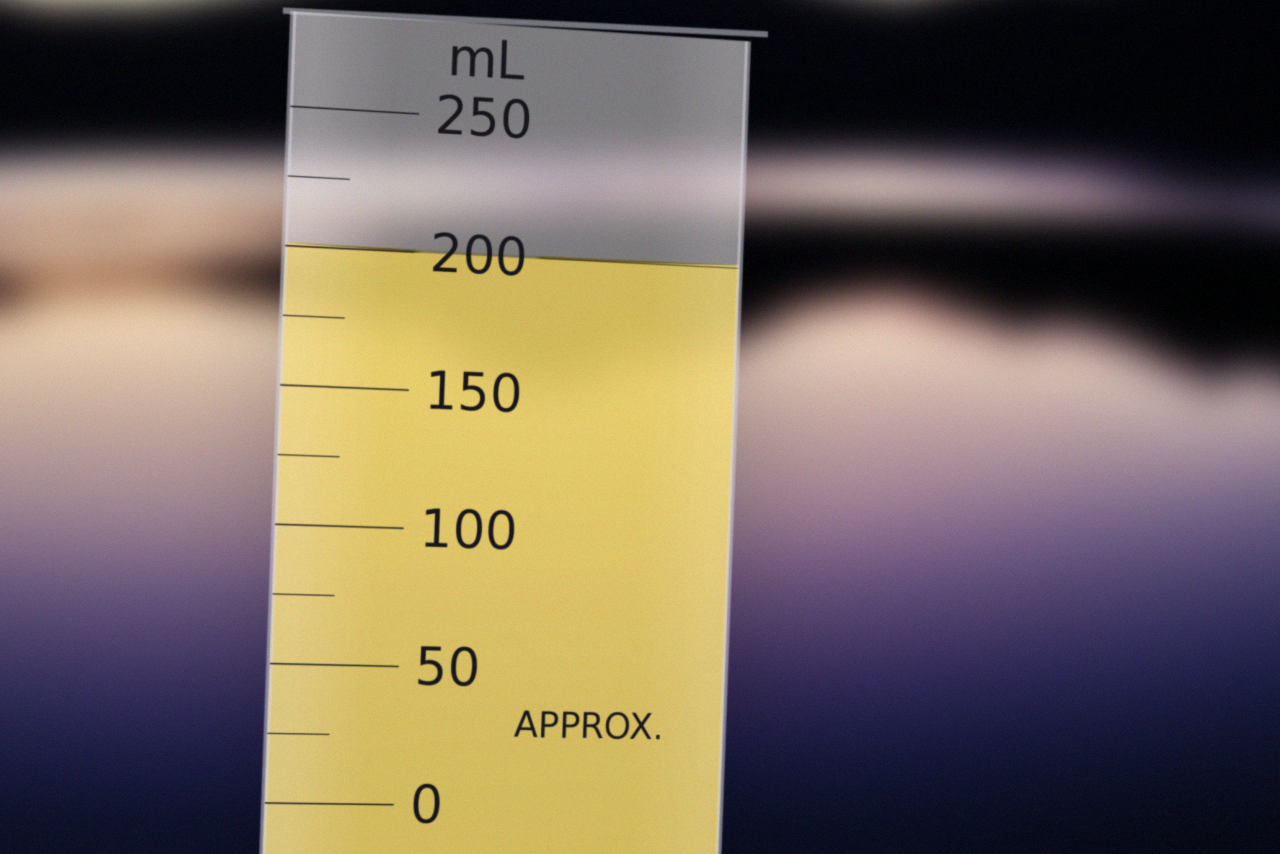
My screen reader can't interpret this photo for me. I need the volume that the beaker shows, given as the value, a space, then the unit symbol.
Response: 200 mL
